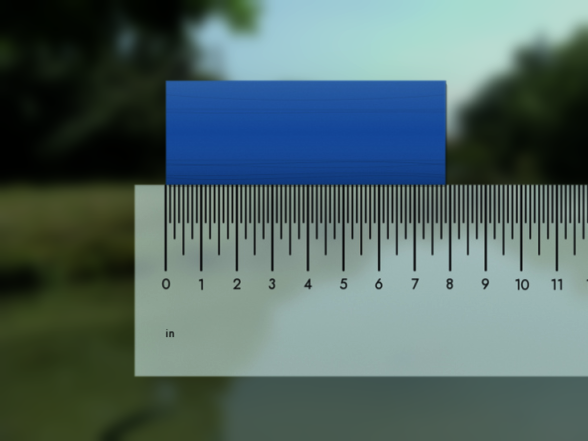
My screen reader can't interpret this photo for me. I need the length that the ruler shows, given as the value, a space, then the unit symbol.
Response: 7.875 in
